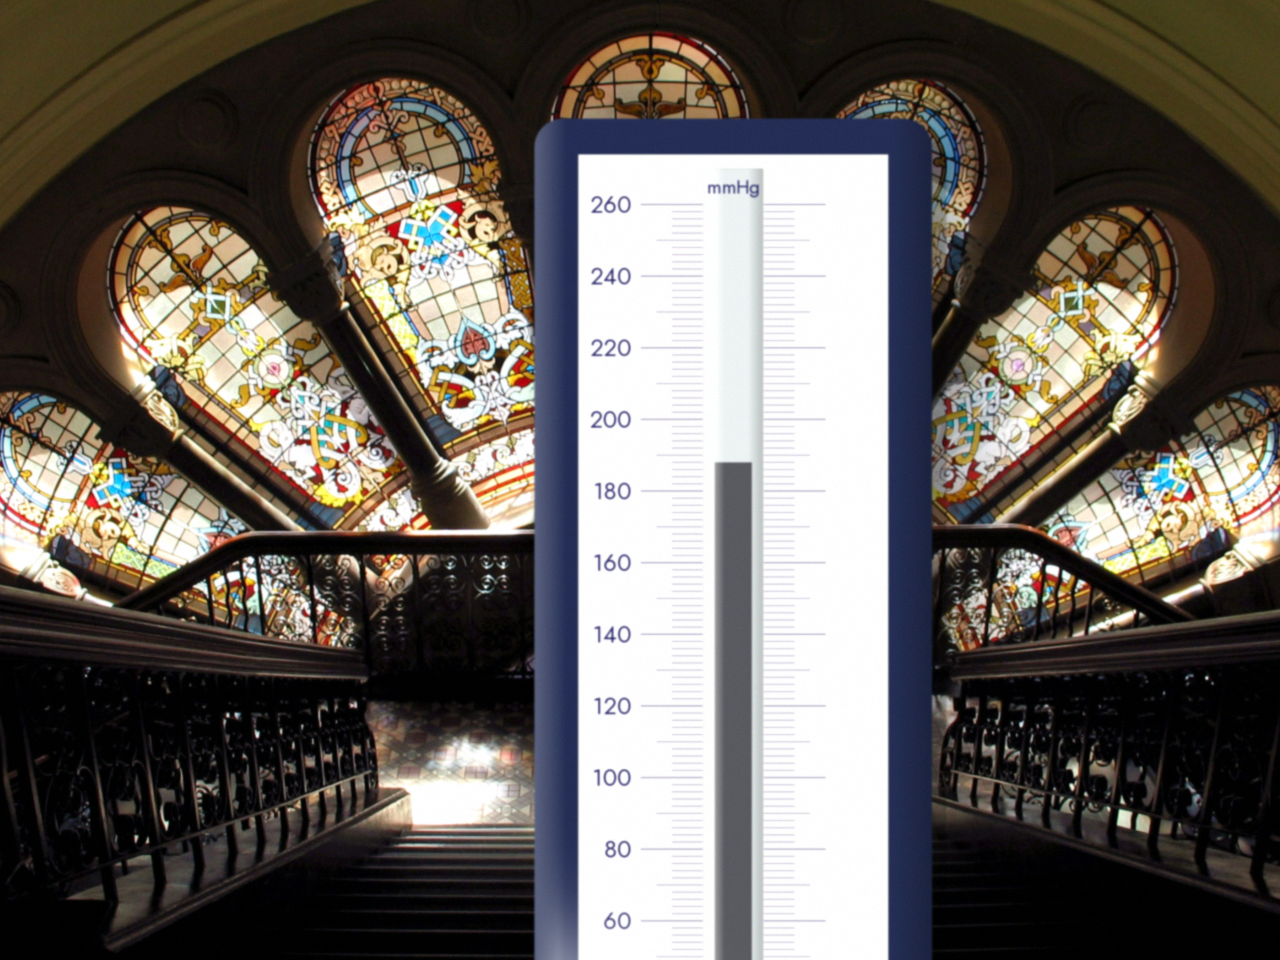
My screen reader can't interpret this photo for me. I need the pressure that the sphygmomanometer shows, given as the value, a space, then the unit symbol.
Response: 188 mmHg
